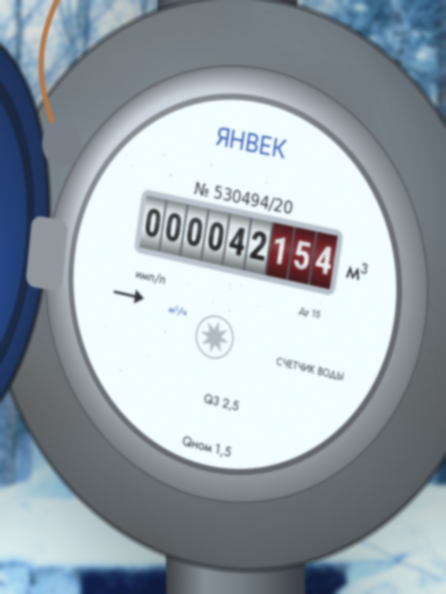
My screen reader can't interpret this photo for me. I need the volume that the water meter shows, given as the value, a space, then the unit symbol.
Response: 42.154 m³
